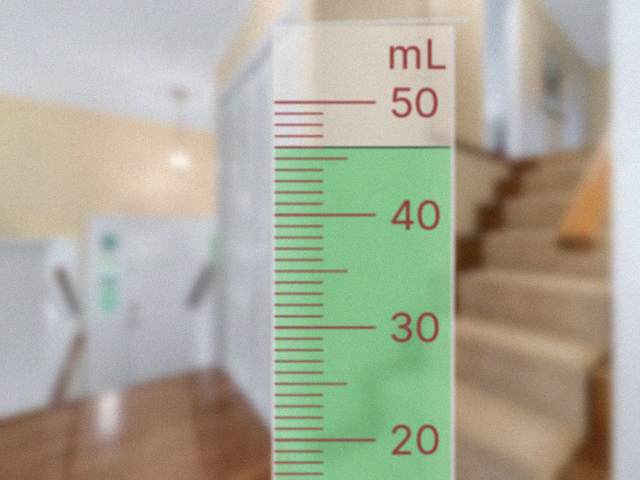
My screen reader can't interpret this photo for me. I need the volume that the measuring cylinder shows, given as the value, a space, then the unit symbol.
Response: 46 mL
